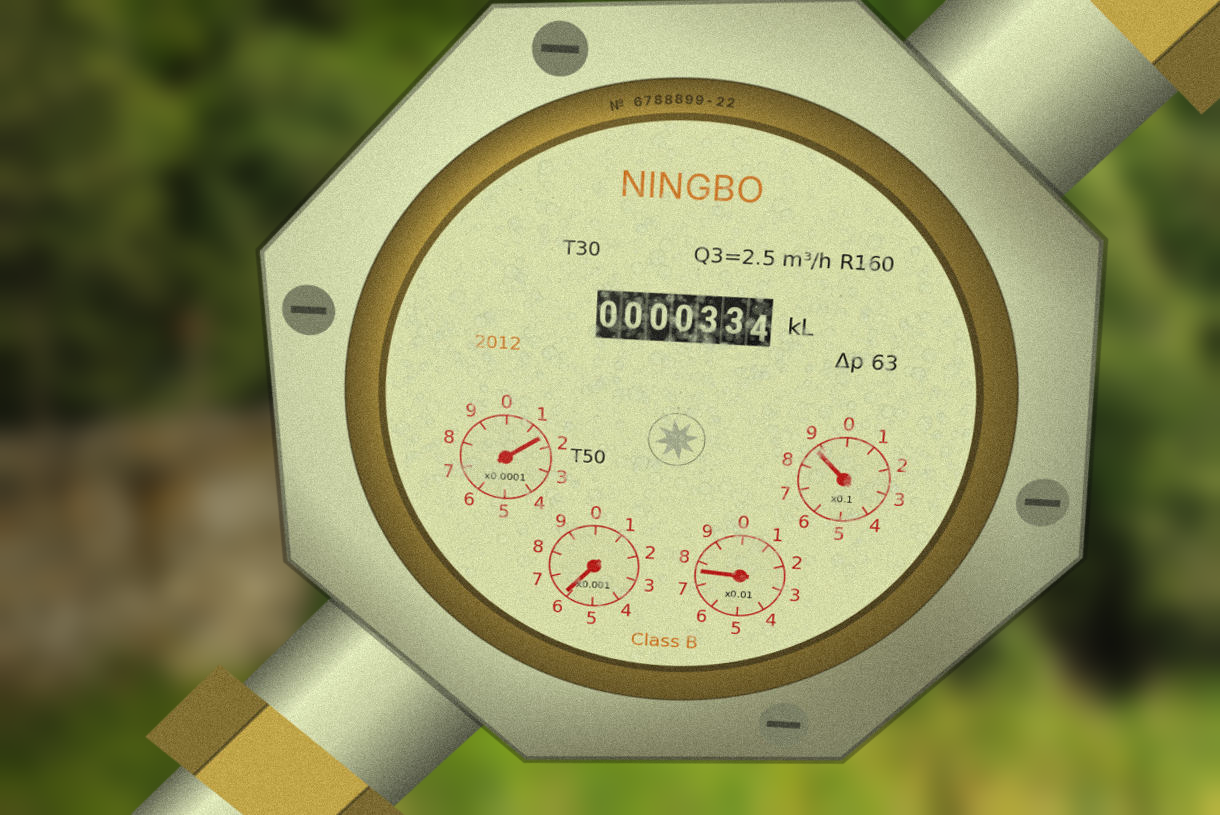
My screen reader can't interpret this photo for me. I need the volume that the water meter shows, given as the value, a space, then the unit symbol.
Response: 333.8761 kL
